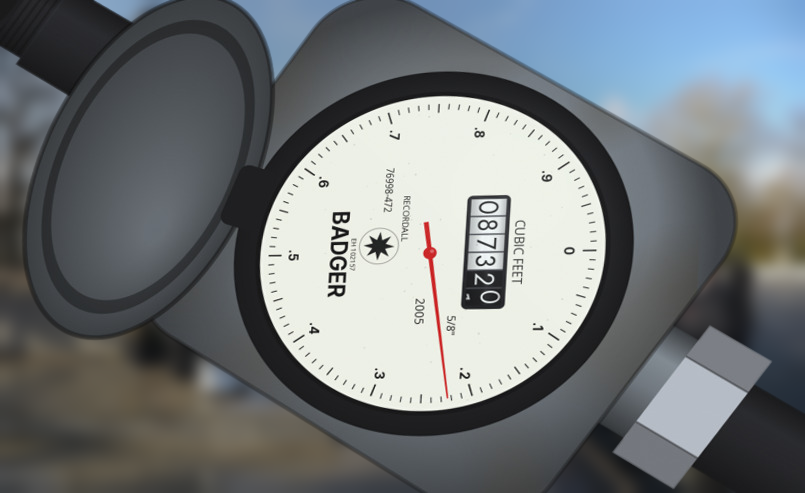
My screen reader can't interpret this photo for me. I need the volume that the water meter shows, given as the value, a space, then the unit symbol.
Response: 87320.22 ft³
